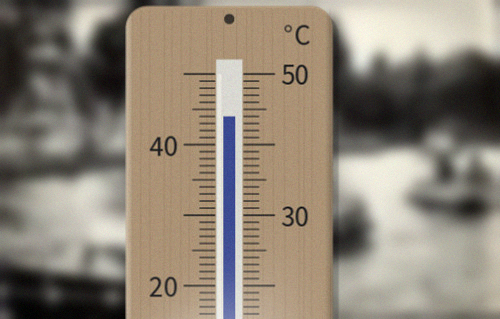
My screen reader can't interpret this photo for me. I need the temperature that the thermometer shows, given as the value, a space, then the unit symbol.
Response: 44 °C
